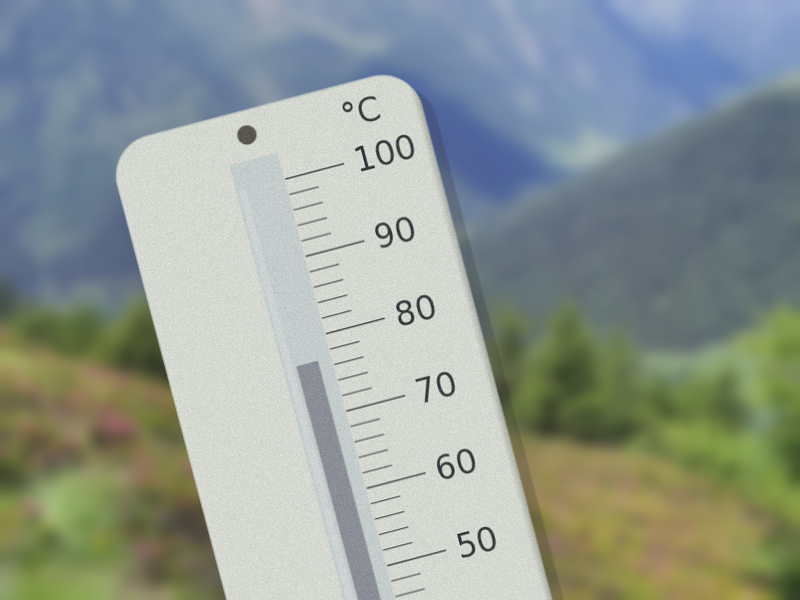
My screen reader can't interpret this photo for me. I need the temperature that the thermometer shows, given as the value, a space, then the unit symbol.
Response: 77 °C
